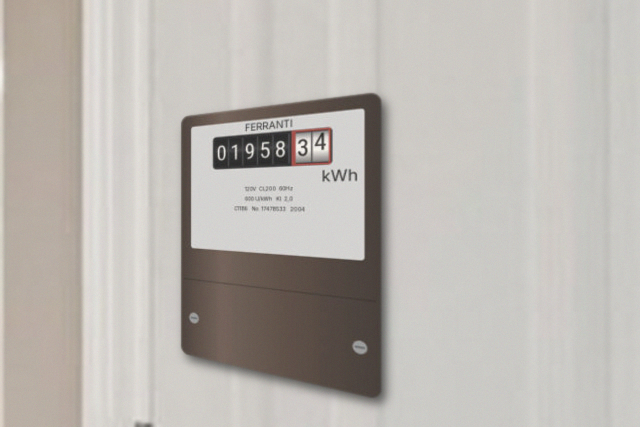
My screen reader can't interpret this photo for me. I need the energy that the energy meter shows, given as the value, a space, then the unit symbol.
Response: 1958.34 kWh
